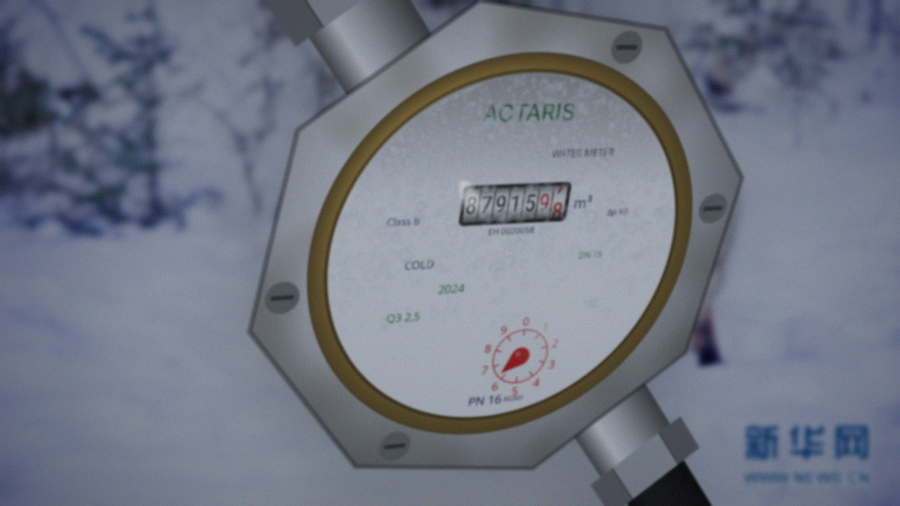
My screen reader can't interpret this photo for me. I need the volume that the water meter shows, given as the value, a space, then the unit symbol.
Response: 87915.976 m³
